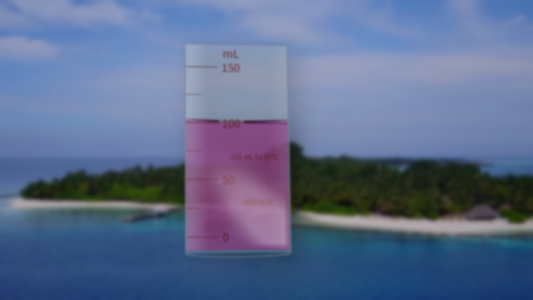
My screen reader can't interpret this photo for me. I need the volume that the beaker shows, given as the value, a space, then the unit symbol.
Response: 100 mL
